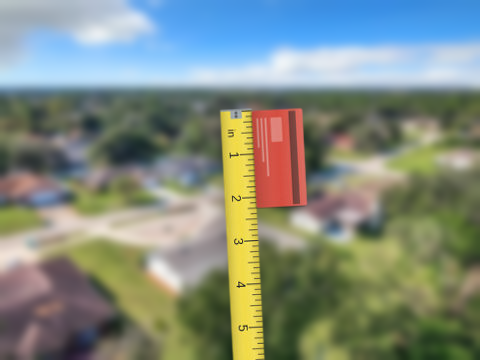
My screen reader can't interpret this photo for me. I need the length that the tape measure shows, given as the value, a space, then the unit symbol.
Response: 2.25 in
